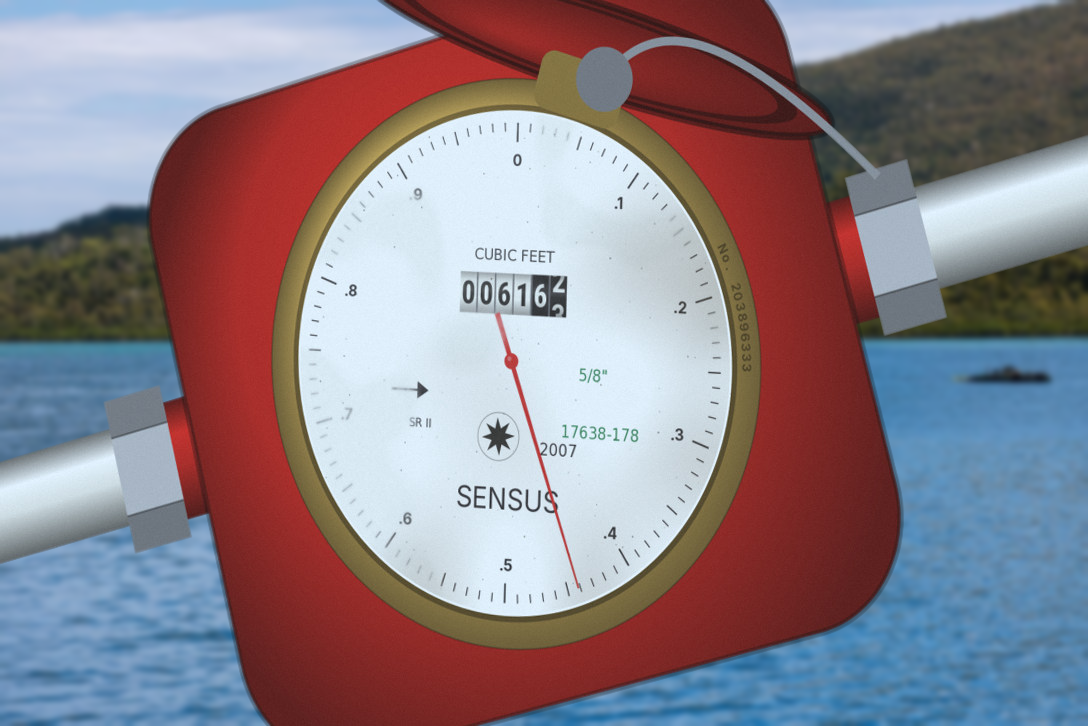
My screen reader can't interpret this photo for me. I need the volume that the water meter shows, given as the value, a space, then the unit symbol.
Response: 6162.44 ft³
